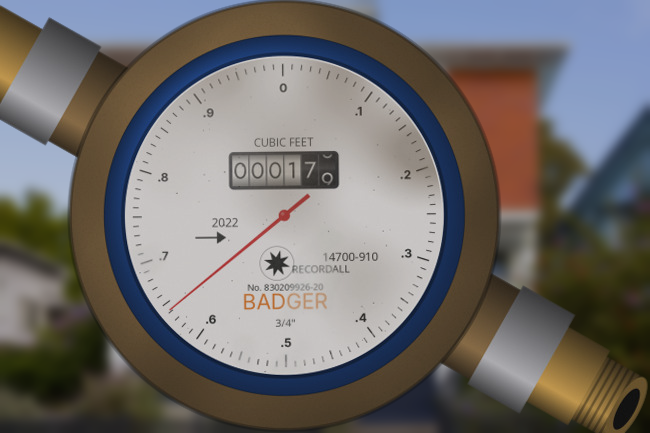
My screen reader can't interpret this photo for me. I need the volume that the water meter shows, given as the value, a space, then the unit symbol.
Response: 178.64 ft³
